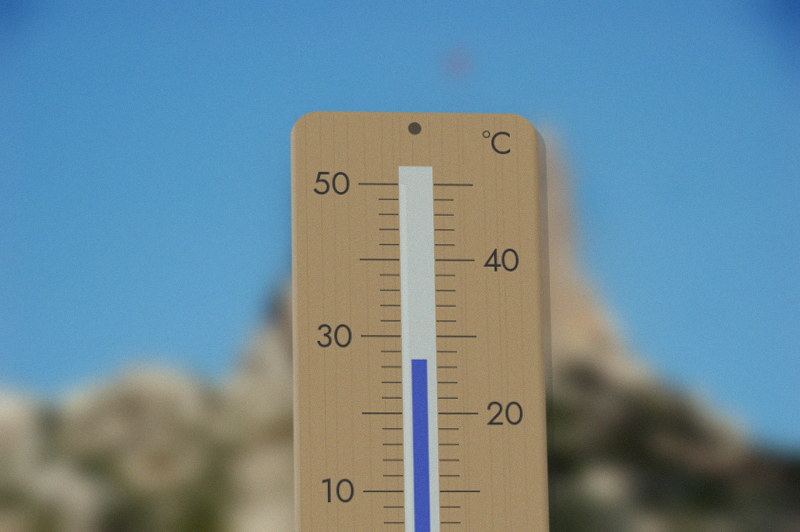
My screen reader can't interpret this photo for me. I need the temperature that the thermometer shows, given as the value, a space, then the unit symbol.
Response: 27 °C
